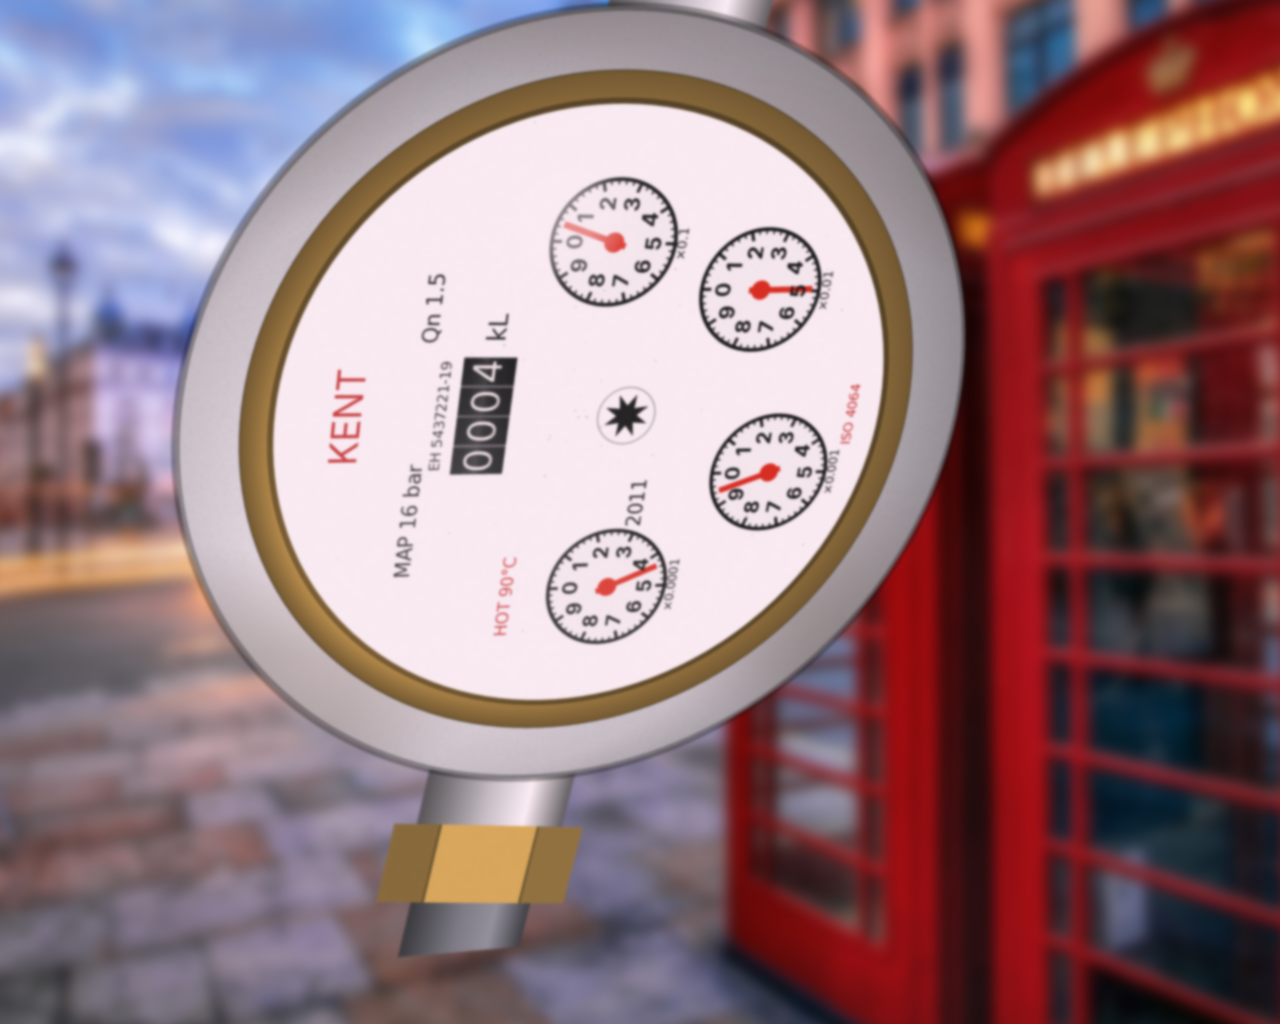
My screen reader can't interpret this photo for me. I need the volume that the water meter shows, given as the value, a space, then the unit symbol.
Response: 4.0494 kL
